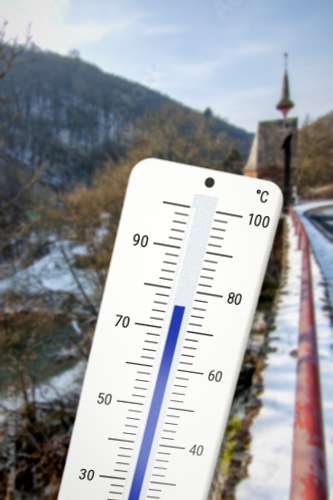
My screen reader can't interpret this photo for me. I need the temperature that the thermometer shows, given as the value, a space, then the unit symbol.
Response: 76 °C
